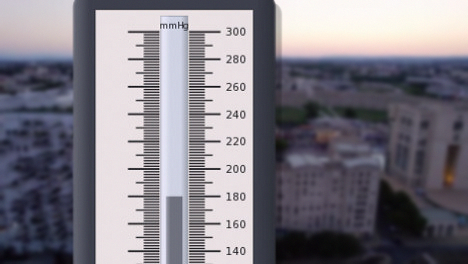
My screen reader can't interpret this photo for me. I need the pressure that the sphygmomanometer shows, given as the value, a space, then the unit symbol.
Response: 180 mmHg
